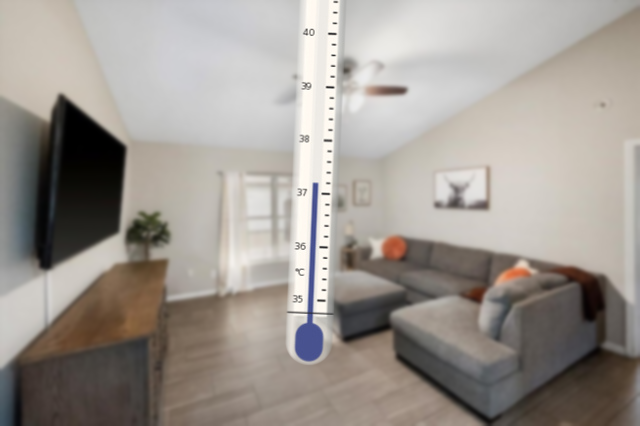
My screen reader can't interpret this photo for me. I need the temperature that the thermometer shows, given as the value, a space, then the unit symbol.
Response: 37.2 °C
